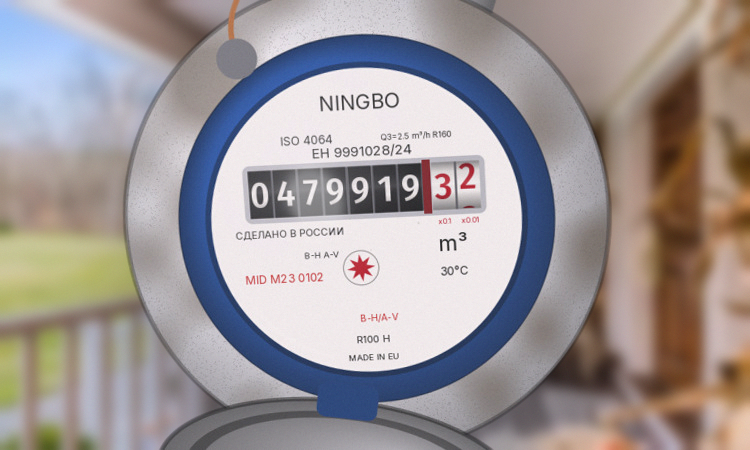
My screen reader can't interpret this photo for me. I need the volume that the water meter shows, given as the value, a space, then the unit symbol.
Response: 479919.32 m³
